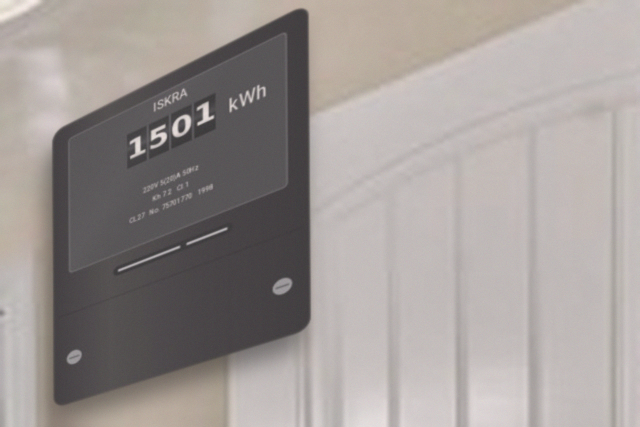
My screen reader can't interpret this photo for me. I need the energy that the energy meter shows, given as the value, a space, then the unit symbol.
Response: 1501 kWh
